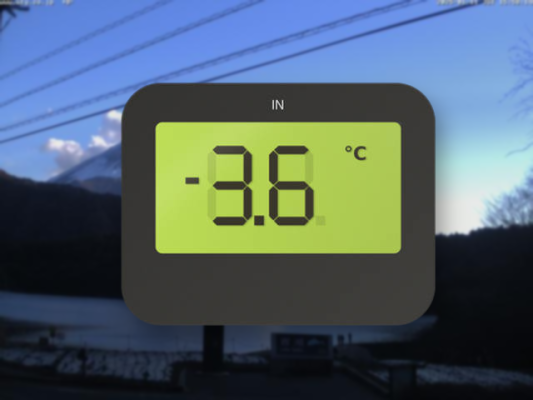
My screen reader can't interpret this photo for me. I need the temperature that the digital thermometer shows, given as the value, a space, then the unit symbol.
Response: -3.6 °C
